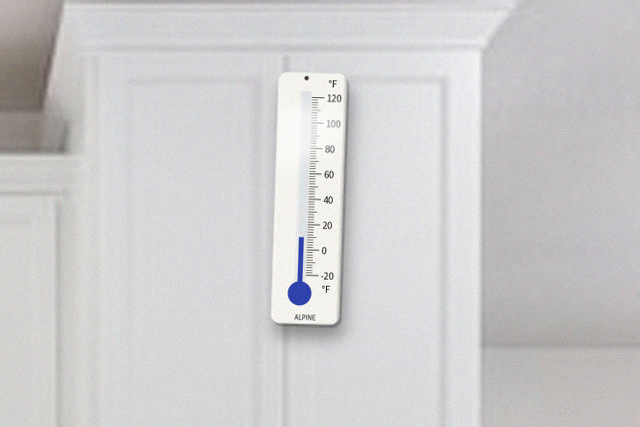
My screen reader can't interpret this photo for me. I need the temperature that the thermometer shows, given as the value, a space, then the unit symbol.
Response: 10 °F
